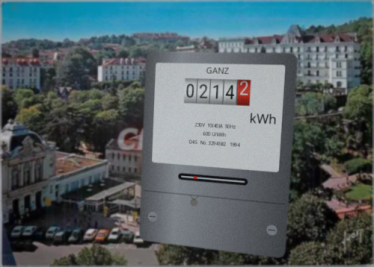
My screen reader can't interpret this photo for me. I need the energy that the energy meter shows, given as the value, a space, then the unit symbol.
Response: 214.2 kWh
